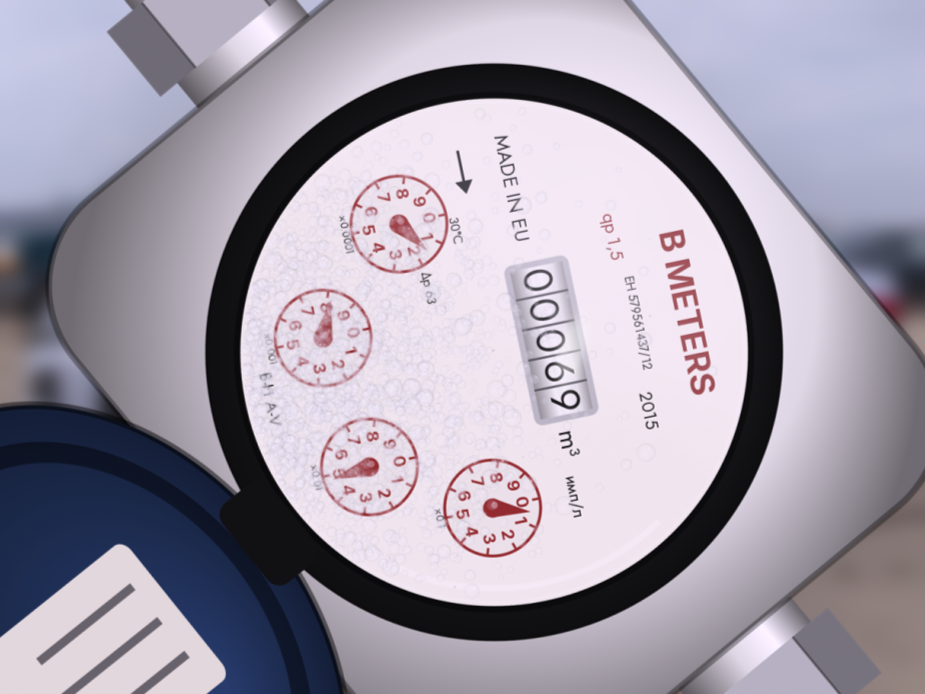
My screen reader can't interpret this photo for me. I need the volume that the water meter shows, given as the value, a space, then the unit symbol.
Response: 69.0481 m³
